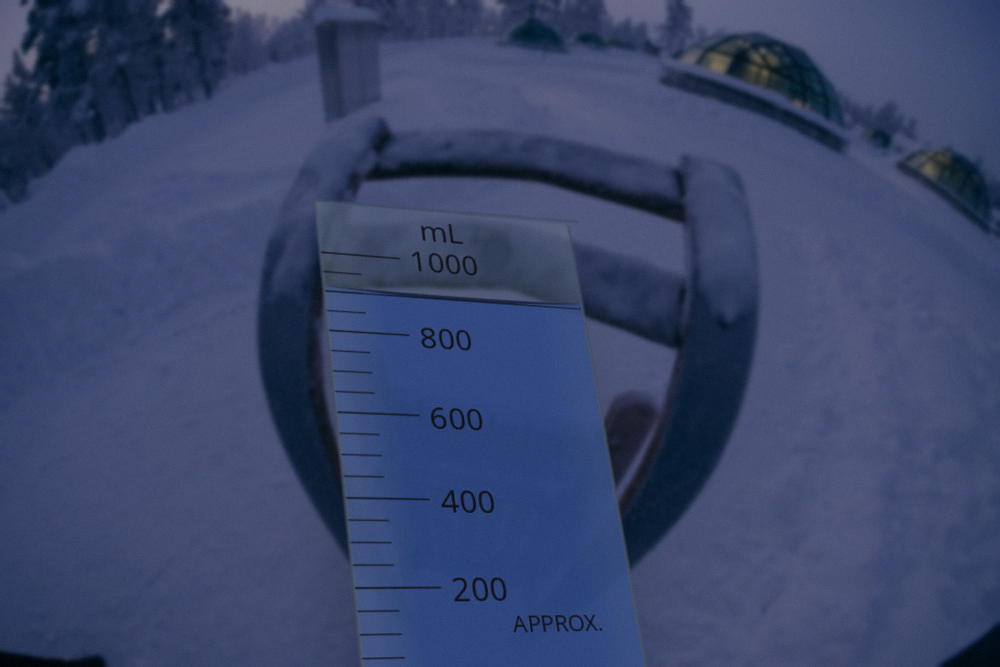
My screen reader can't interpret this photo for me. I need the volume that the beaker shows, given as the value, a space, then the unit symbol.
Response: 900 mL
